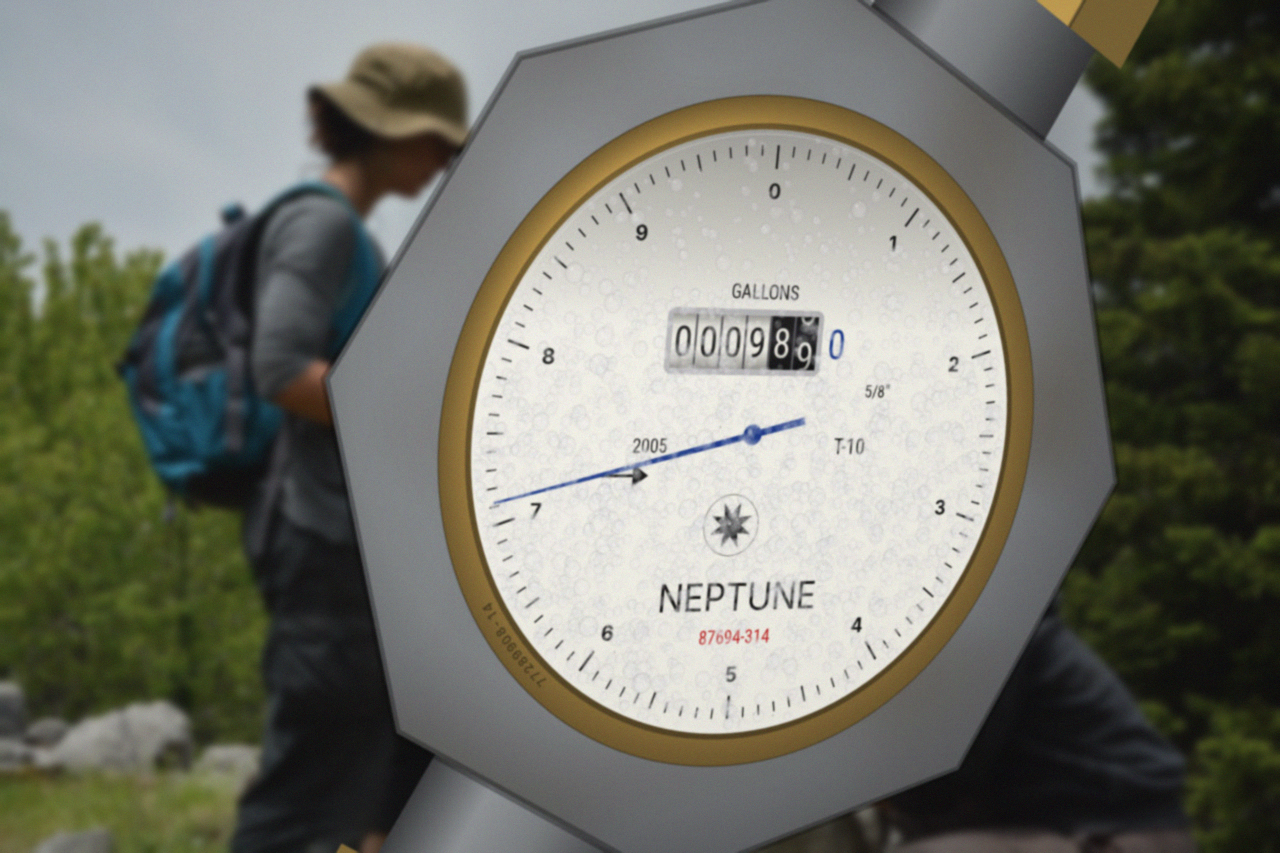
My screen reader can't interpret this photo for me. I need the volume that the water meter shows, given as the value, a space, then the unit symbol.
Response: 9887.1 gal
